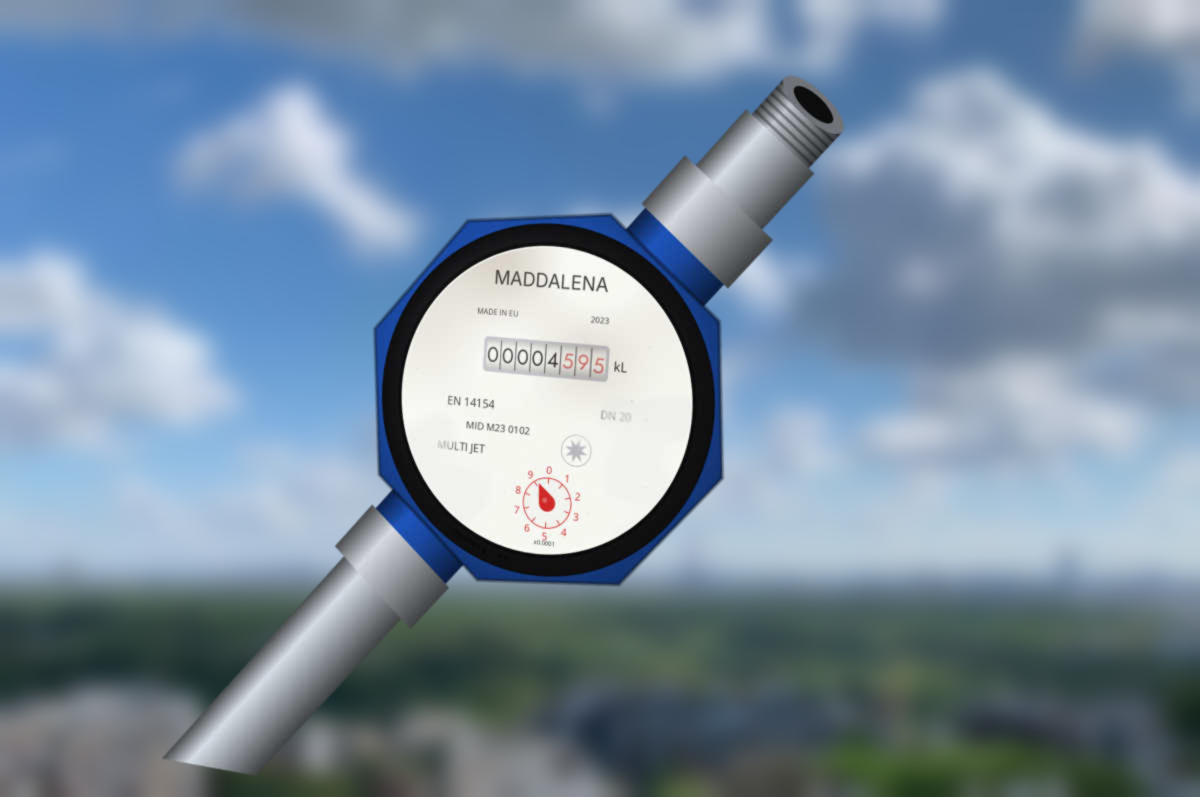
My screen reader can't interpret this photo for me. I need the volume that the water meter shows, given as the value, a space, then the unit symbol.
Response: 4.5949 kL
